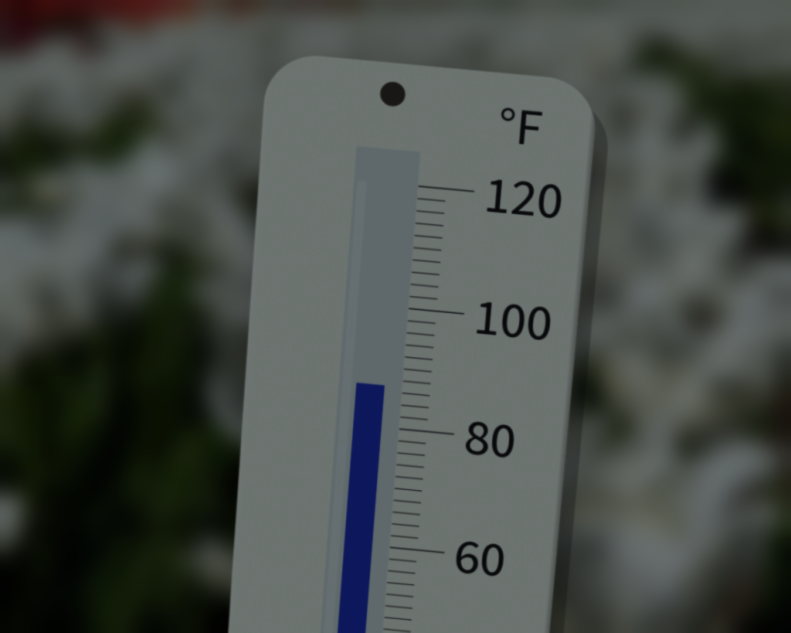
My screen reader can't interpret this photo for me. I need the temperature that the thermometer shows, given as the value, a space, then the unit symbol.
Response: 87 °F
